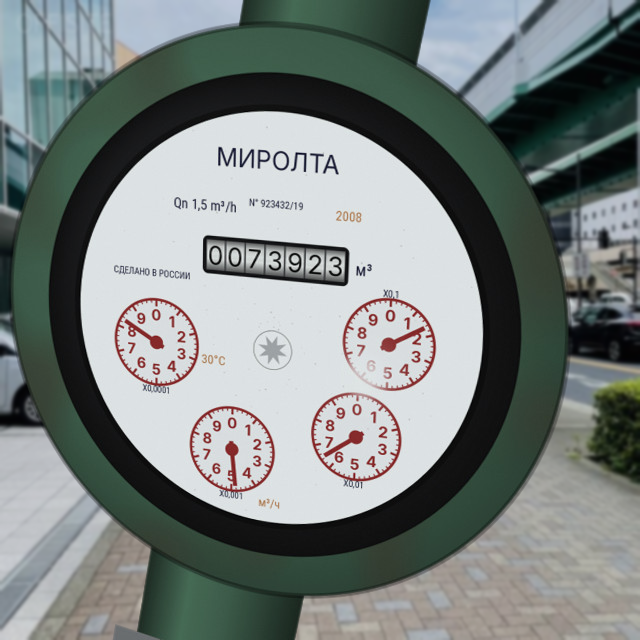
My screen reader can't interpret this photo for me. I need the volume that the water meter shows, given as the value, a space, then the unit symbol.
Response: 73923.1648 m³
